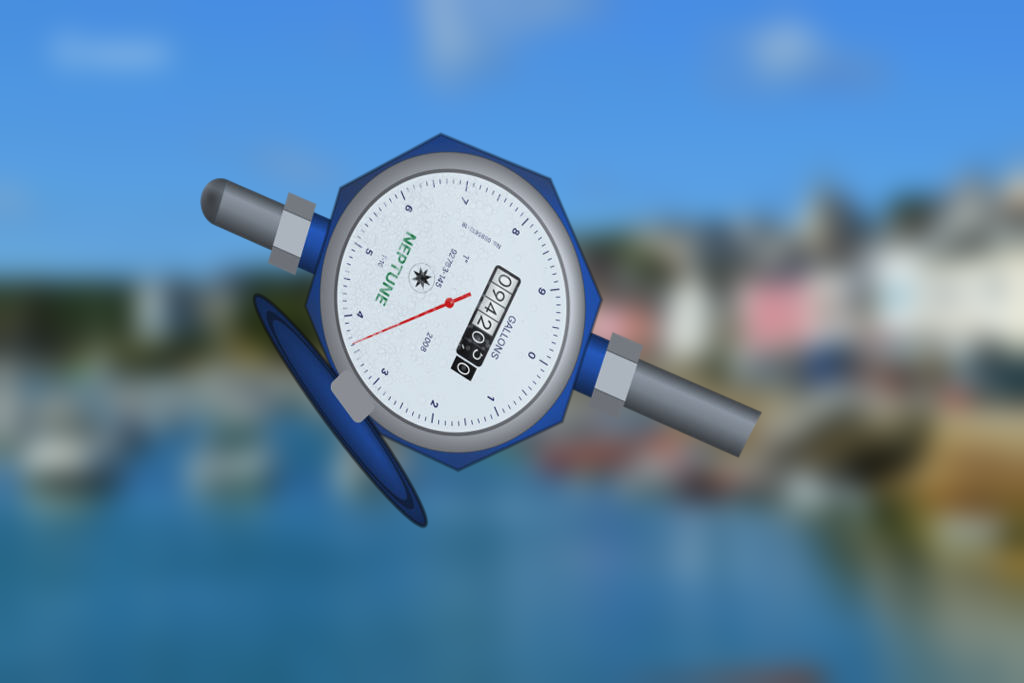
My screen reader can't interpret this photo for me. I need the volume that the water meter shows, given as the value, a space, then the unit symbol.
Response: 942053.6 gal
